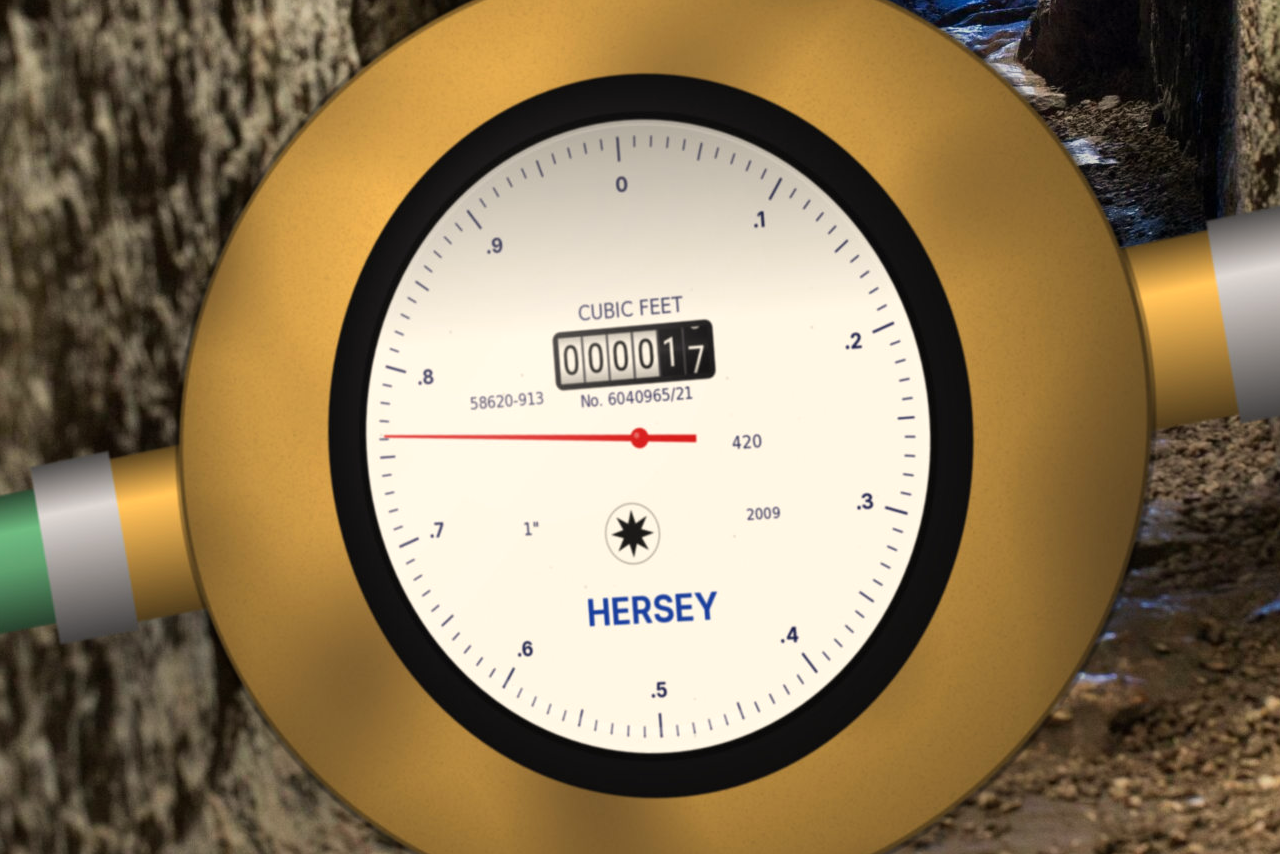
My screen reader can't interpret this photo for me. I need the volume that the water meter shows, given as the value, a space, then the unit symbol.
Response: 16.76 ft³
